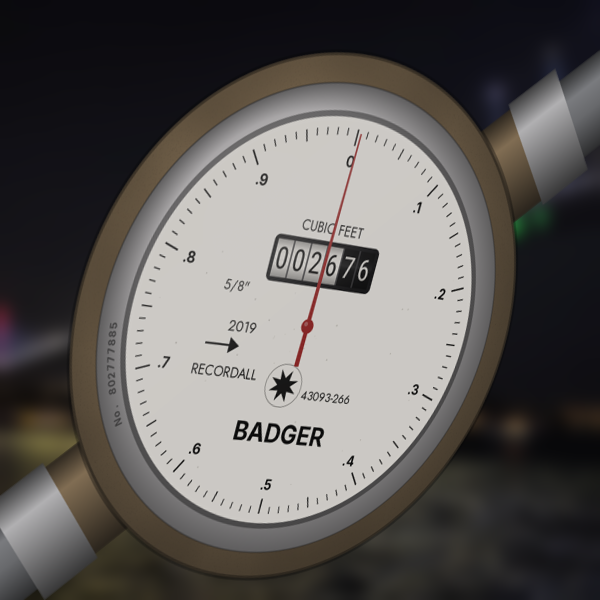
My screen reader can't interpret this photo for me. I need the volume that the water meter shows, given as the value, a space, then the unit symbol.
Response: 2676.00 ft³
